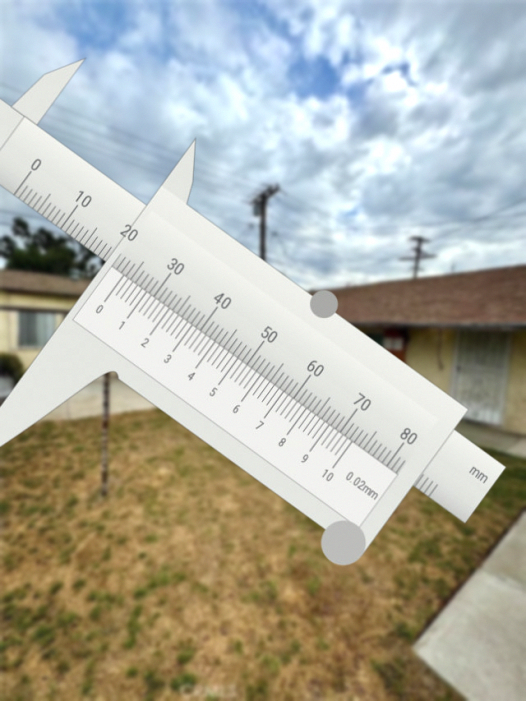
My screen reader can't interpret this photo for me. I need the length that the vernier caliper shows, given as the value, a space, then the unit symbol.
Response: 23.6 mm
